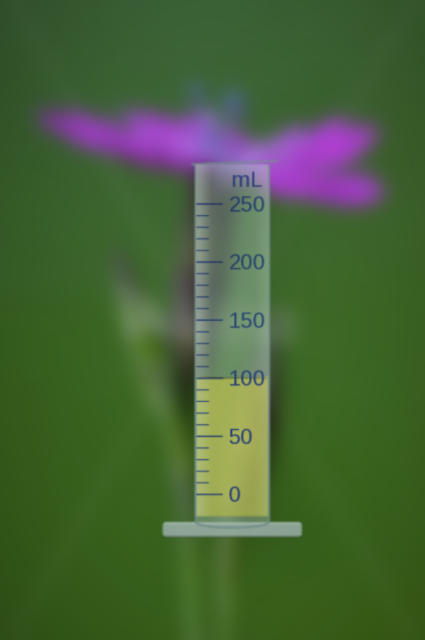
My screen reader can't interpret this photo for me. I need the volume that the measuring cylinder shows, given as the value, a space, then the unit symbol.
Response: 100 mL
